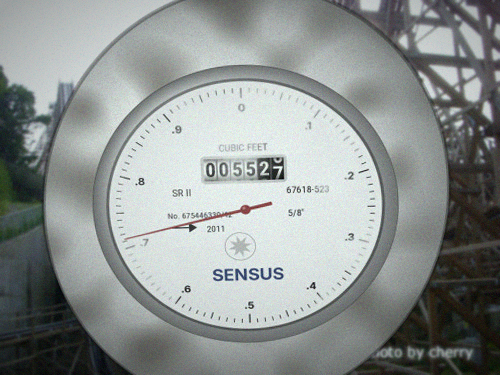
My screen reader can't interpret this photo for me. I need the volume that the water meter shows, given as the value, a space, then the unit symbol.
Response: 5526.71 ft³
